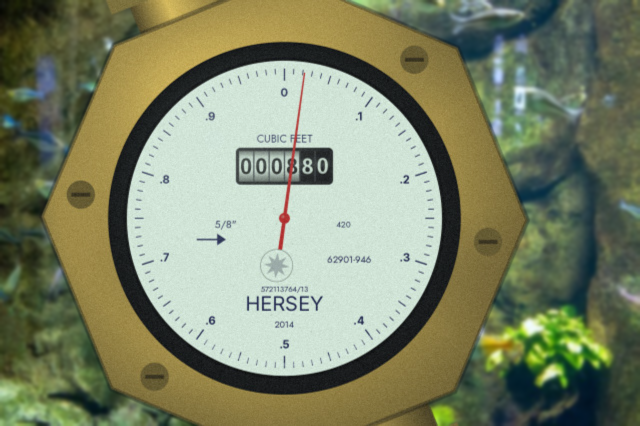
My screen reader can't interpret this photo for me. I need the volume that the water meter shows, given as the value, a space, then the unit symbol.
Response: 880.02 ft³
